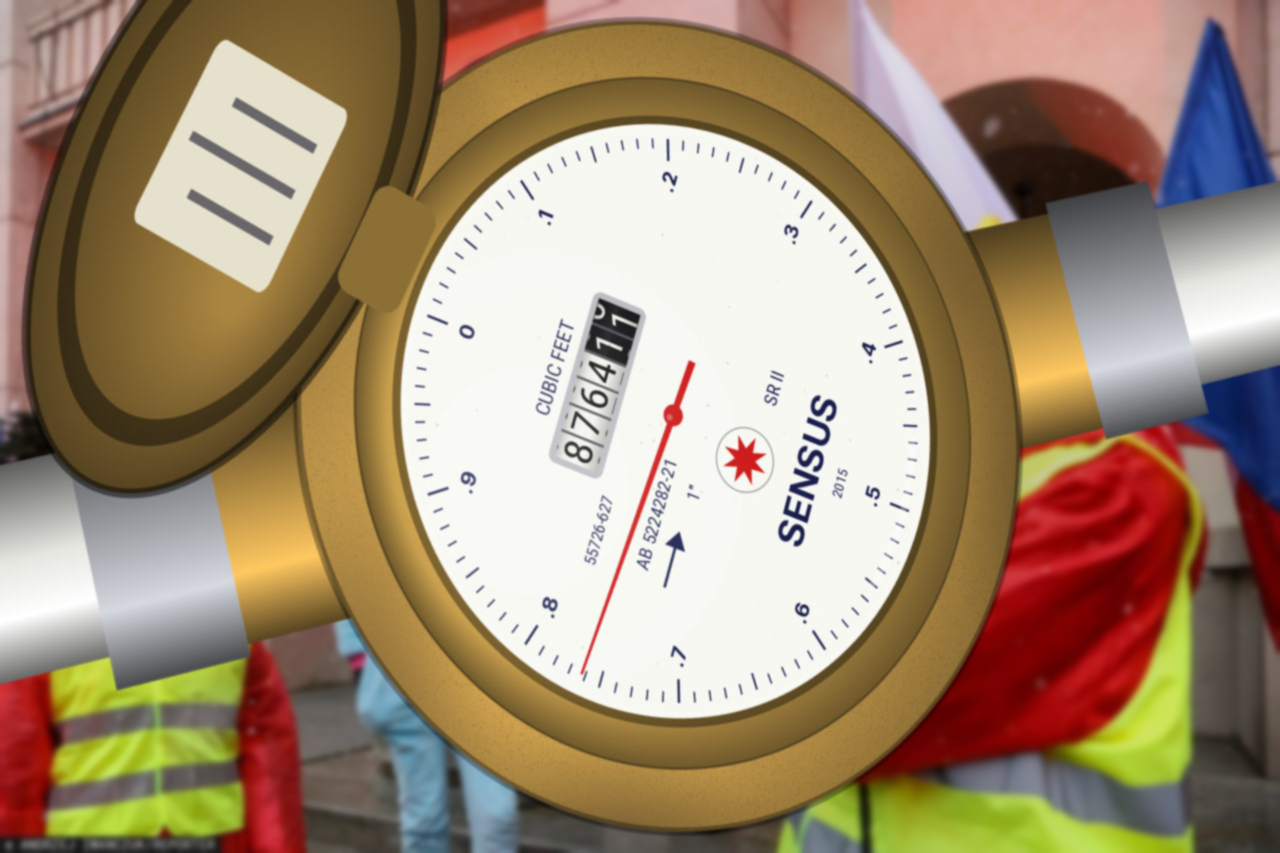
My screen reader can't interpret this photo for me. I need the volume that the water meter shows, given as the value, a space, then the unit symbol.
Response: 876410.76 ft³
